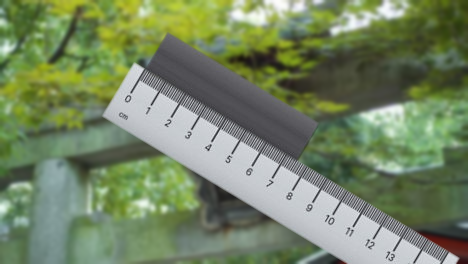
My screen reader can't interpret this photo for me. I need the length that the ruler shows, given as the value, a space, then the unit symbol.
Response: 7.5 cm
